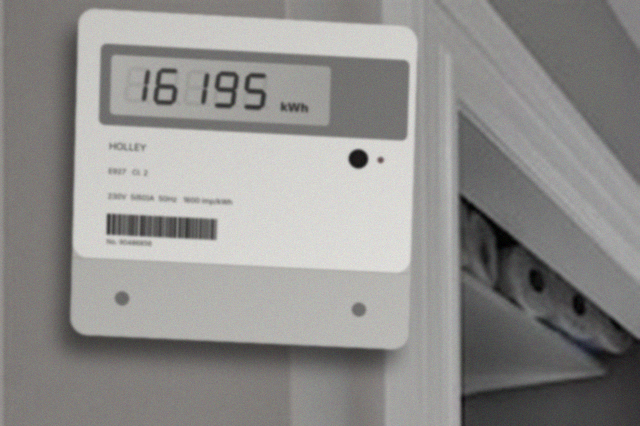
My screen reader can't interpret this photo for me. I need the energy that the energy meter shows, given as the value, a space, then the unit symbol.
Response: 16195 kWh
